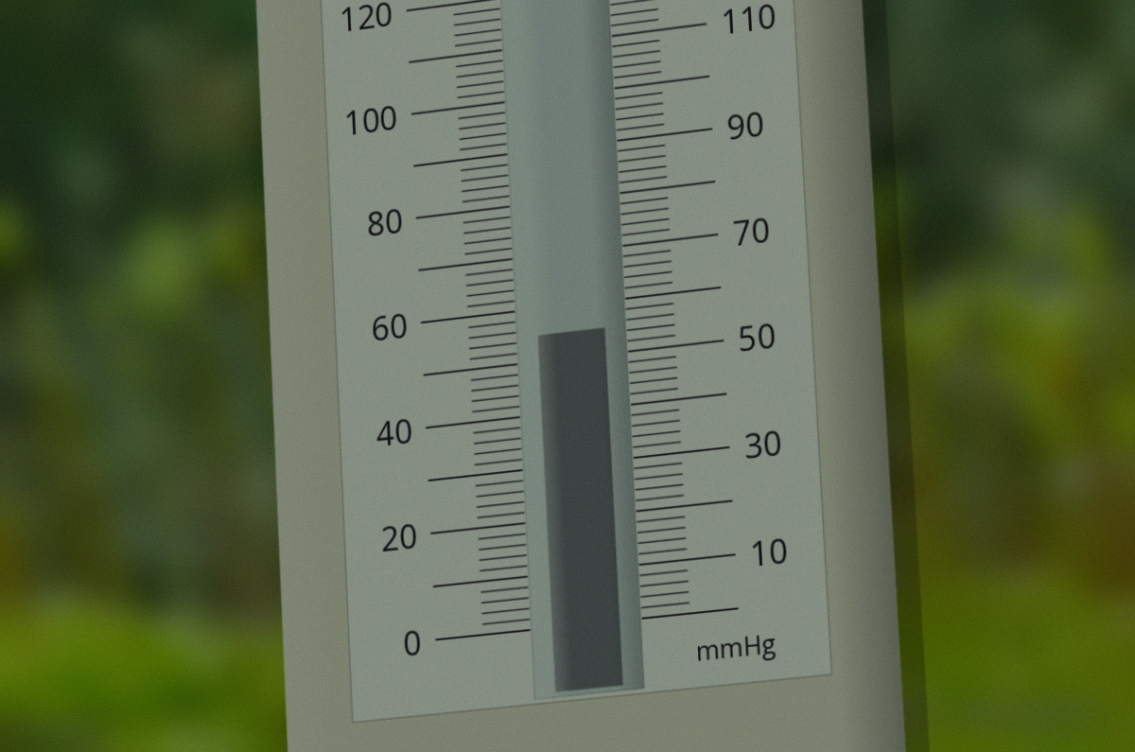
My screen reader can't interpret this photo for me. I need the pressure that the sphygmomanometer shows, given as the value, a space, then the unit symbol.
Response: 55 mmHg
